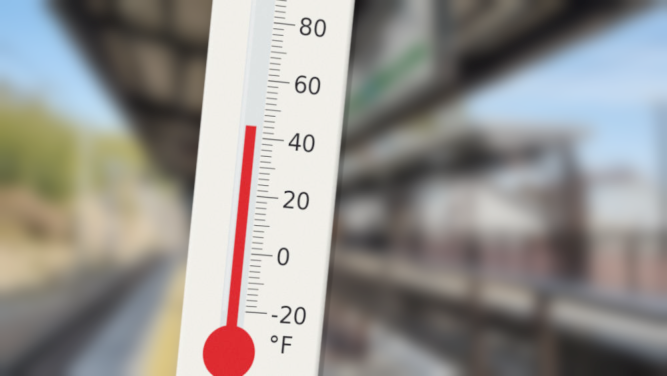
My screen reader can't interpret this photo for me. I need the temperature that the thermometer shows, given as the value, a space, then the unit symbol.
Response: 44 °F
